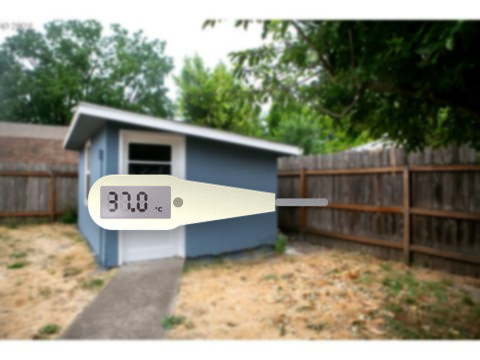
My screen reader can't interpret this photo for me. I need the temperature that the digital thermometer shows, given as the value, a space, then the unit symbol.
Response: 37.0 °C
